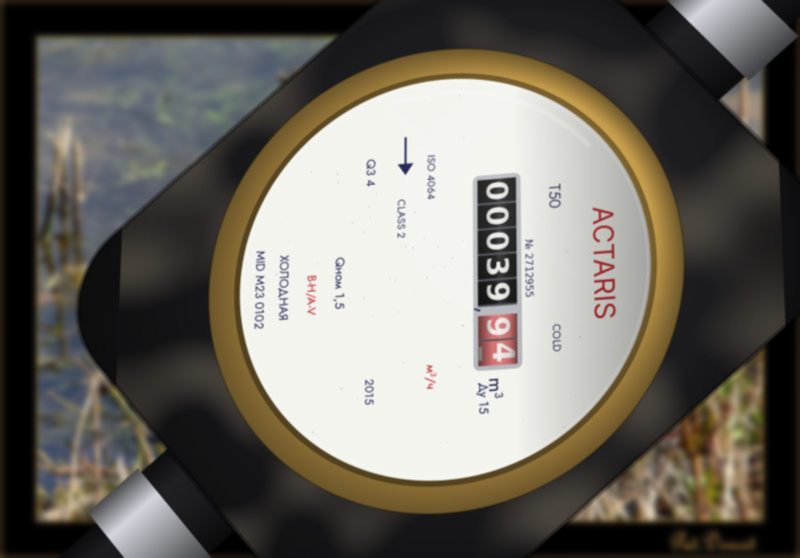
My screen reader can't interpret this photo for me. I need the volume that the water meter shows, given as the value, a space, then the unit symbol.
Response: 39.94 m³
